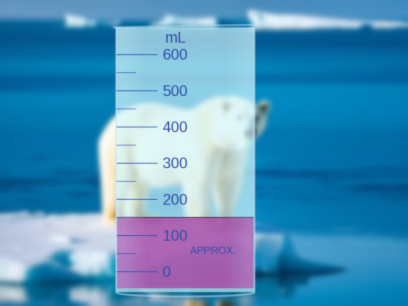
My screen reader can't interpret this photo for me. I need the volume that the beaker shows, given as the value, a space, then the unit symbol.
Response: 150 mL
